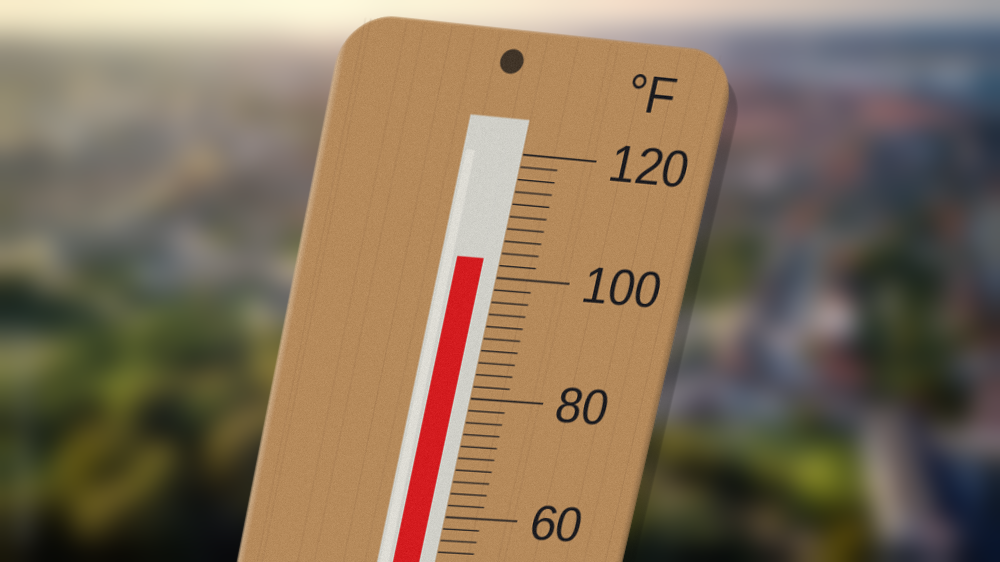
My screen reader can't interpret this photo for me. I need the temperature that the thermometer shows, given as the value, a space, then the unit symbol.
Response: 103 °F
